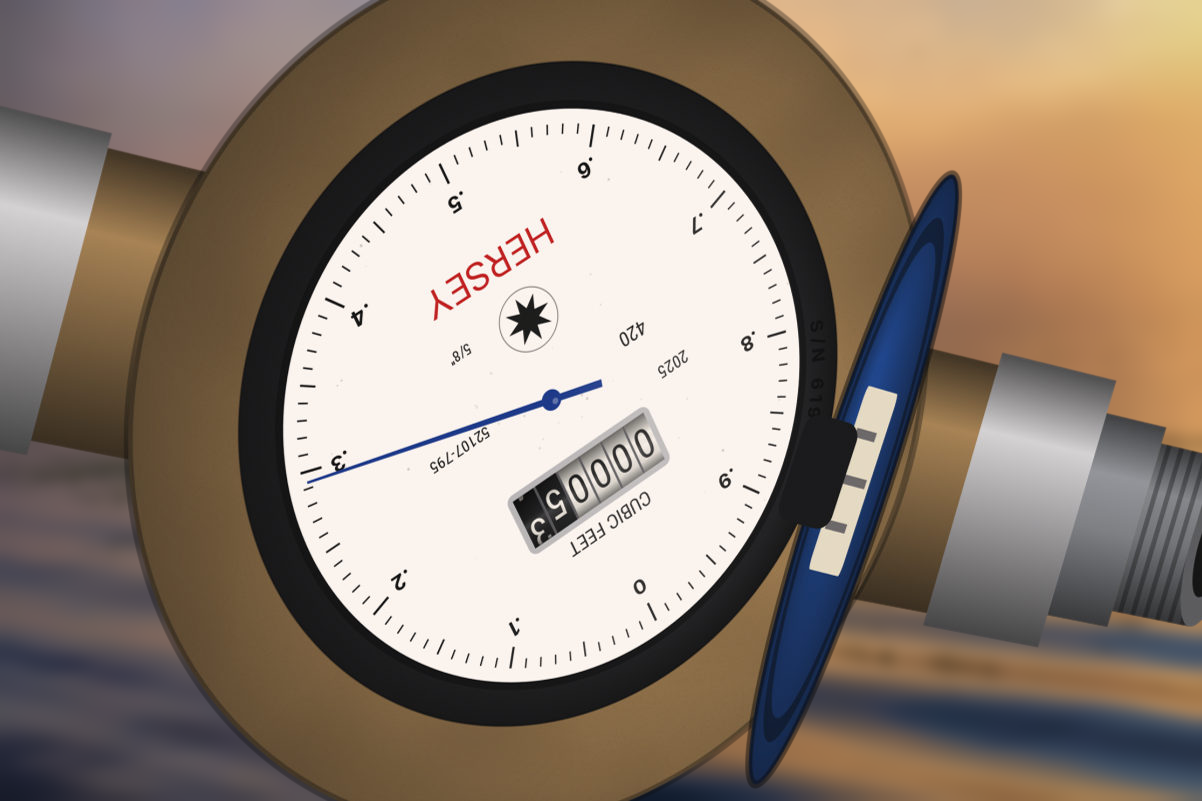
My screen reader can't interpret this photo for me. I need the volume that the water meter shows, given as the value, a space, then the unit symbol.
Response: 53.29 ft³
